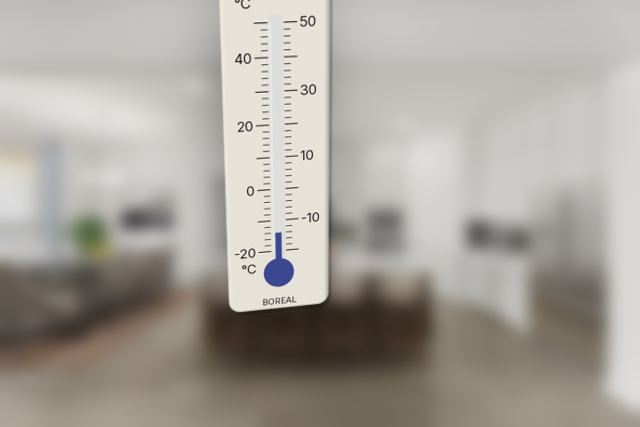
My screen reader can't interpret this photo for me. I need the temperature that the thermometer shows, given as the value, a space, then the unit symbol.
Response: -14 °C
